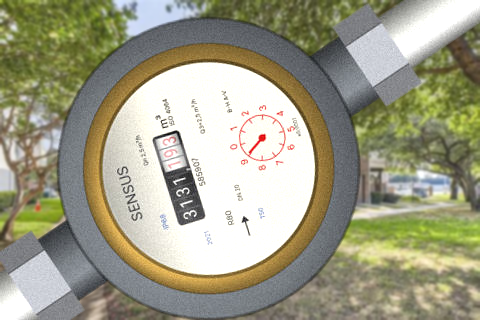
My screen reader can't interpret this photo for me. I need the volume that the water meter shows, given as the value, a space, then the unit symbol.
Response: 3131.1929 m³
